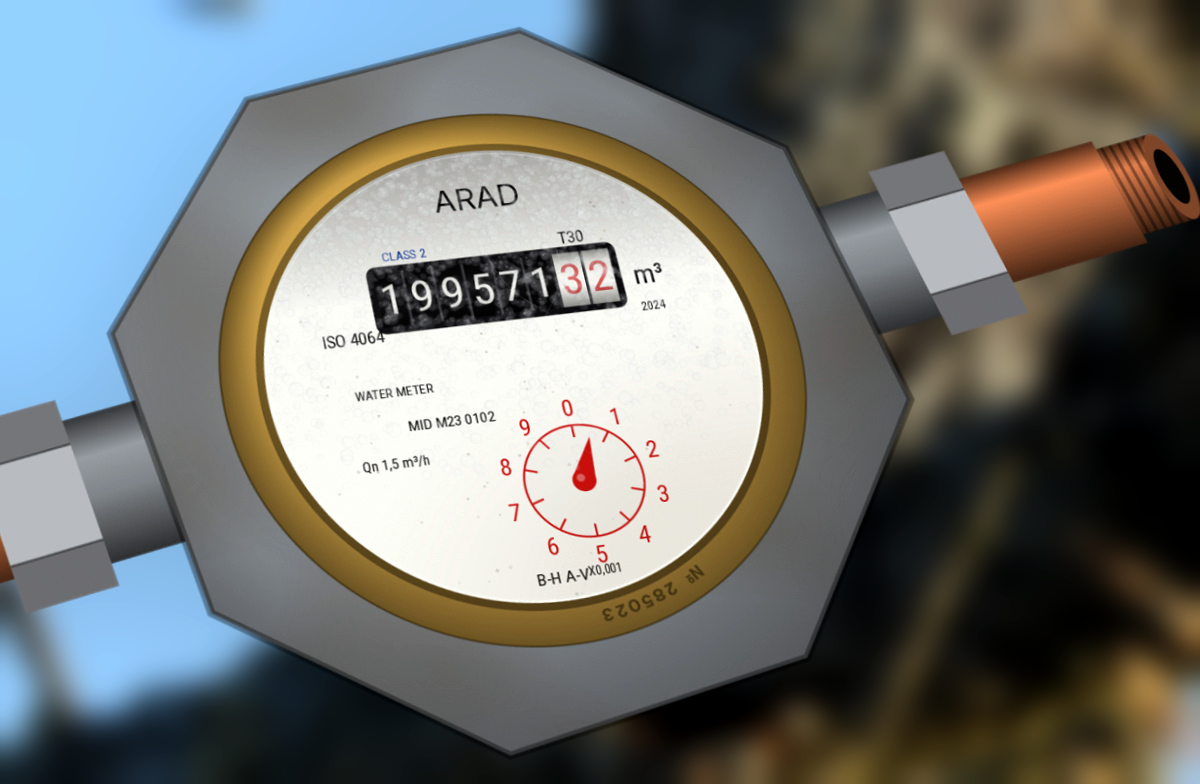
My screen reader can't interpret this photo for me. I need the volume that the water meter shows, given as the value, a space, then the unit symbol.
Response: 199571.320 m³
